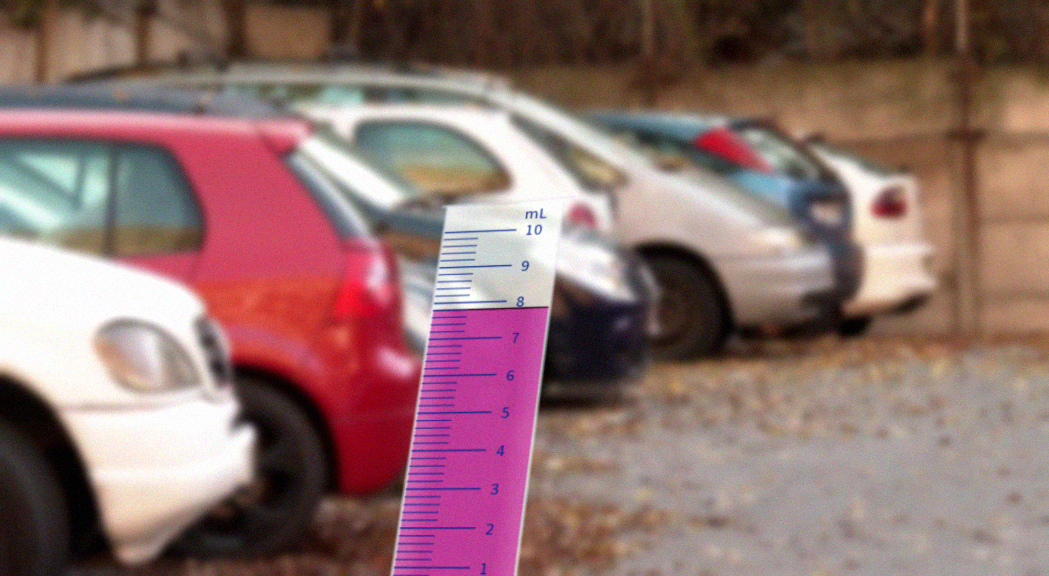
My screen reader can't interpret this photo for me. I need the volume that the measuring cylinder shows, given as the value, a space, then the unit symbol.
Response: 7.8 mL
